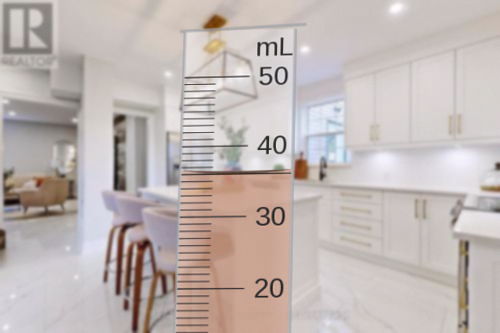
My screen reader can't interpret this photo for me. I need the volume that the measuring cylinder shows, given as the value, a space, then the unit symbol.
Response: 36 mL
